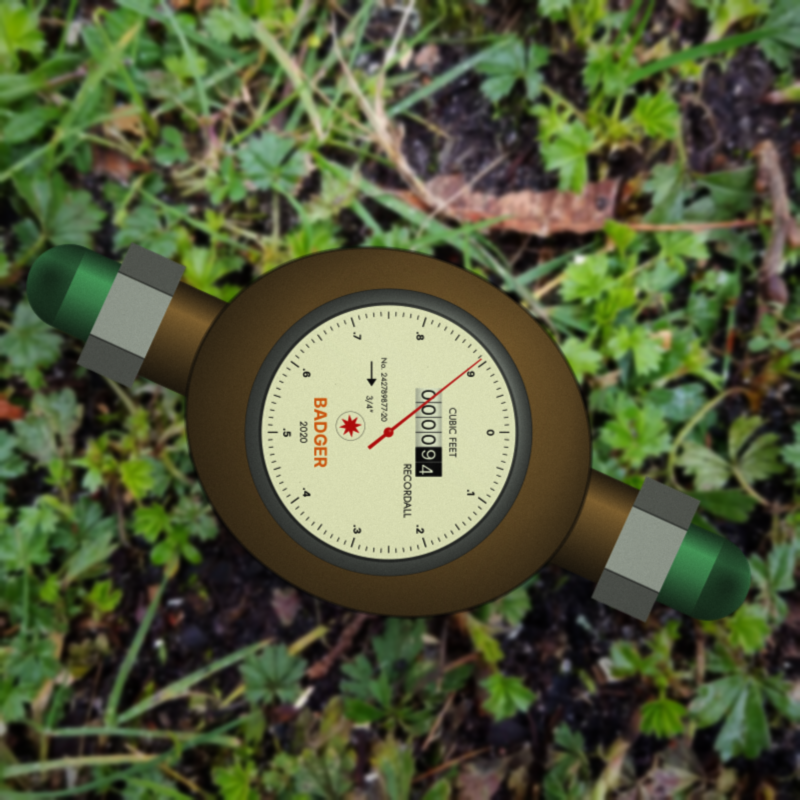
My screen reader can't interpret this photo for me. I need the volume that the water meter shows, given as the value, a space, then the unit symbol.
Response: 93.89 ft³
